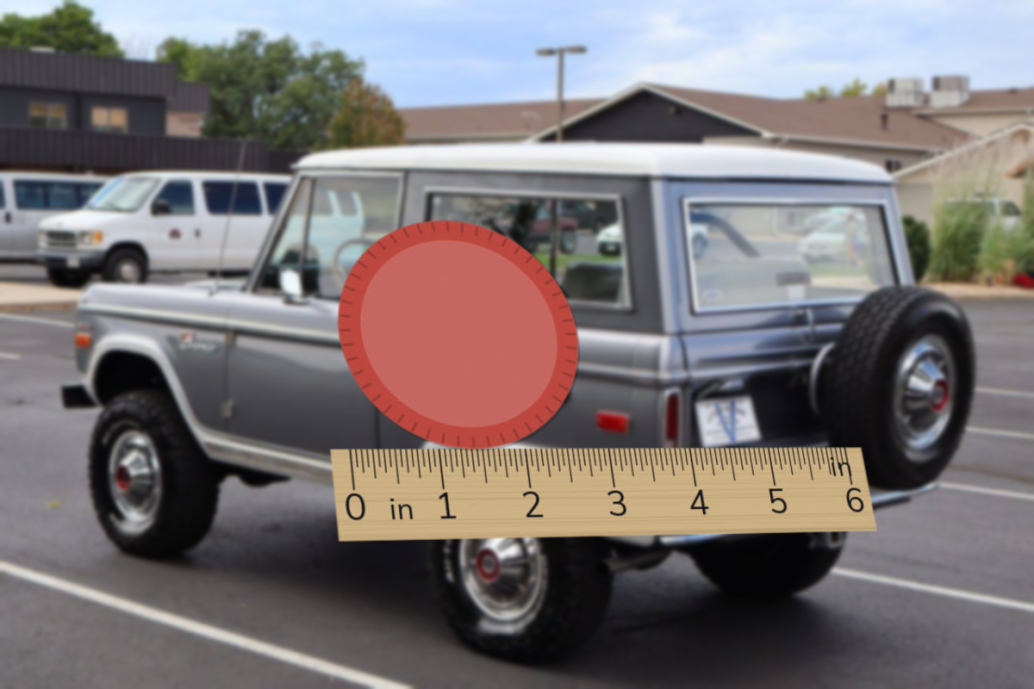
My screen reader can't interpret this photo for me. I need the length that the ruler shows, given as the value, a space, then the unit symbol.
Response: 2.8125 in
